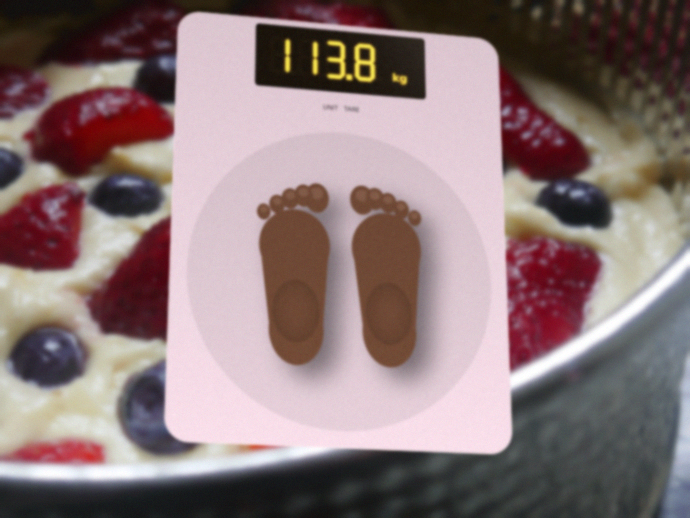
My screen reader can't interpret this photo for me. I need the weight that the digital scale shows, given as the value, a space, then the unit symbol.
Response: 113.8 kg
